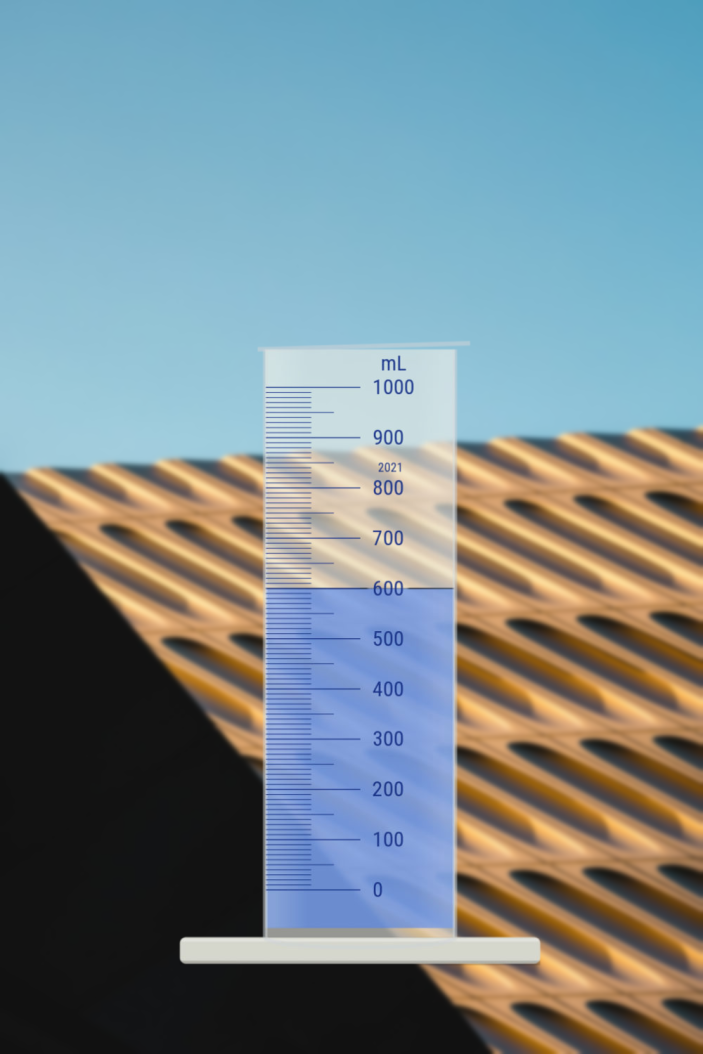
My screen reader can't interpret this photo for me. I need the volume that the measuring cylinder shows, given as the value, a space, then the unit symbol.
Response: 600 mL
